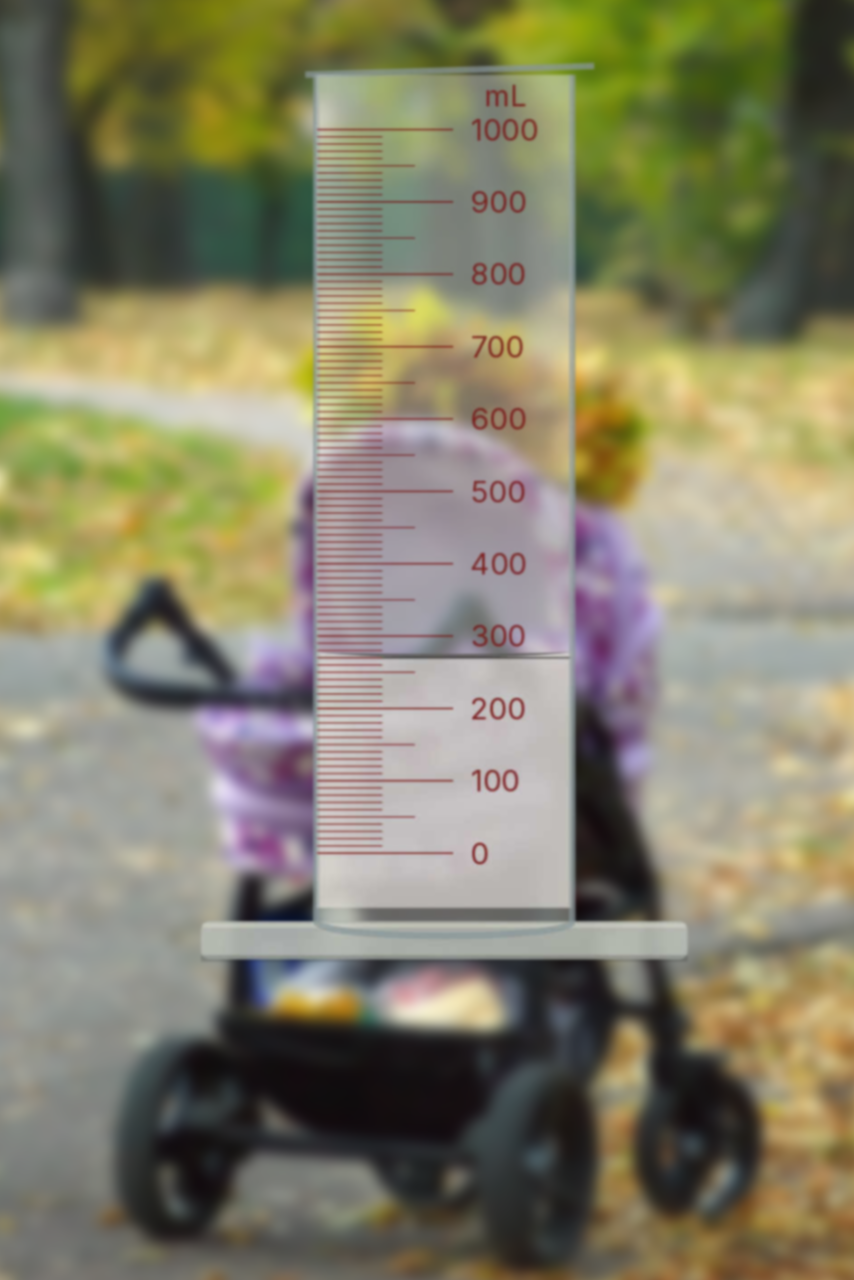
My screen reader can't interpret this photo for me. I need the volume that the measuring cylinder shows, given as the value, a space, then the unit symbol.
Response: 270 mL
